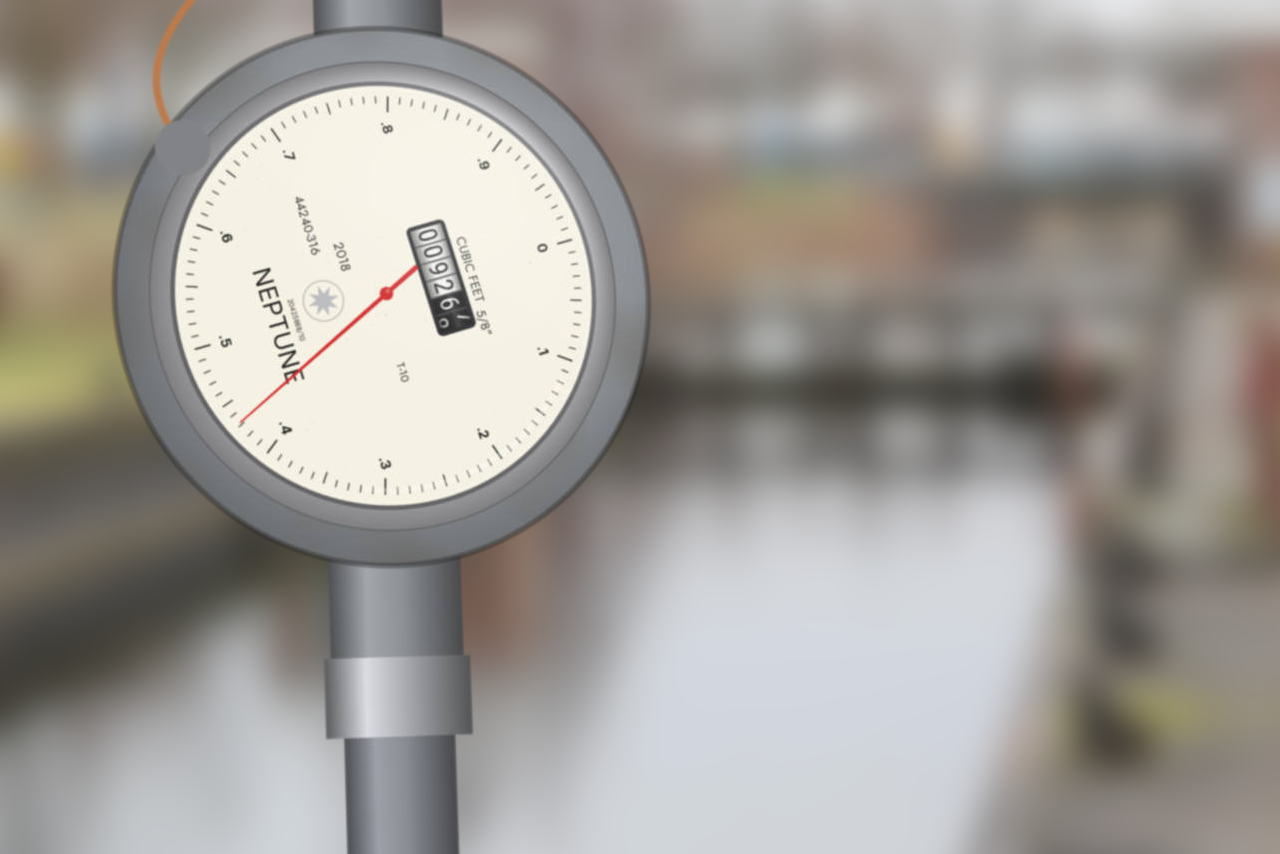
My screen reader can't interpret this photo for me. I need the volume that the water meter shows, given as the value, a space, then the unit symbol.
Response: 9267.43 ft³
